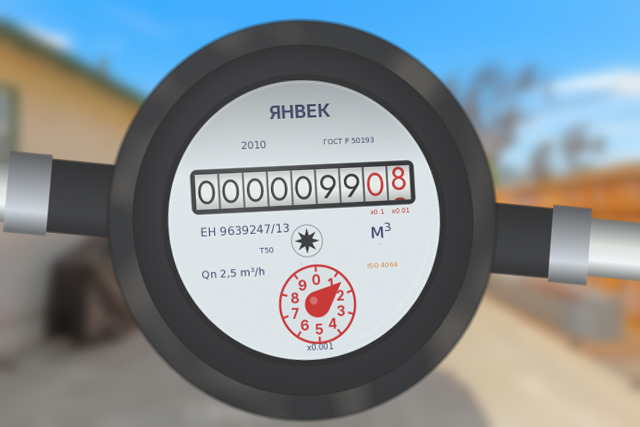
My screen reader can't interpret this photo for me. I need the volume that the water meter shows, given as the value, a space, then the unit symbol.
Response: 99.081 m³
